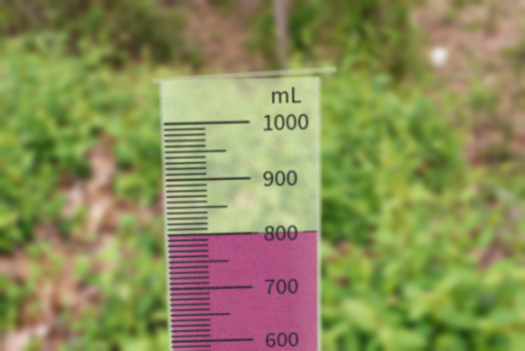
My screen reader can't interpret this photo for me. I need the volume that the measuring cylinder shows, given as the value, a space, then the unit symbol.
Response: 800 mL
